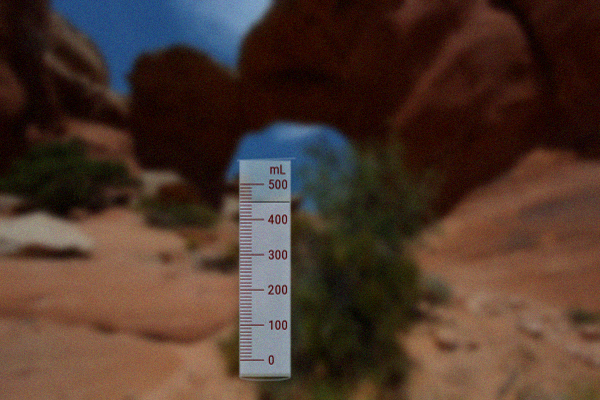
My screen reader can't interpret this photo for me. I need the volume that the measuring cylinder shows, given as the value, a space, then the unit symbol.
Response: 450 mL
